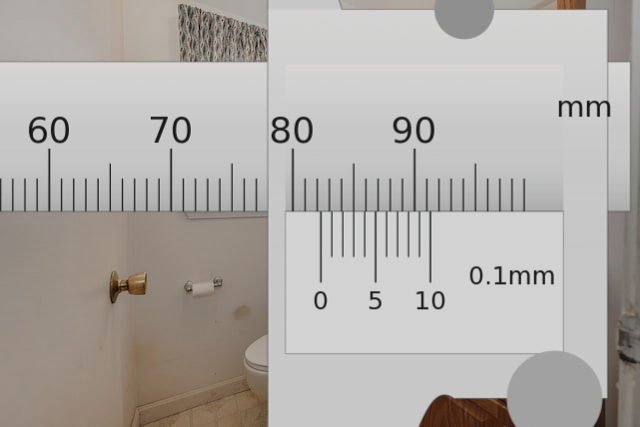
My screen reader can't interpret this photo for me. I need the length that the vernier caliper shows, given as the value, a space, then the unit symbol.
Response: 82.3 mm
